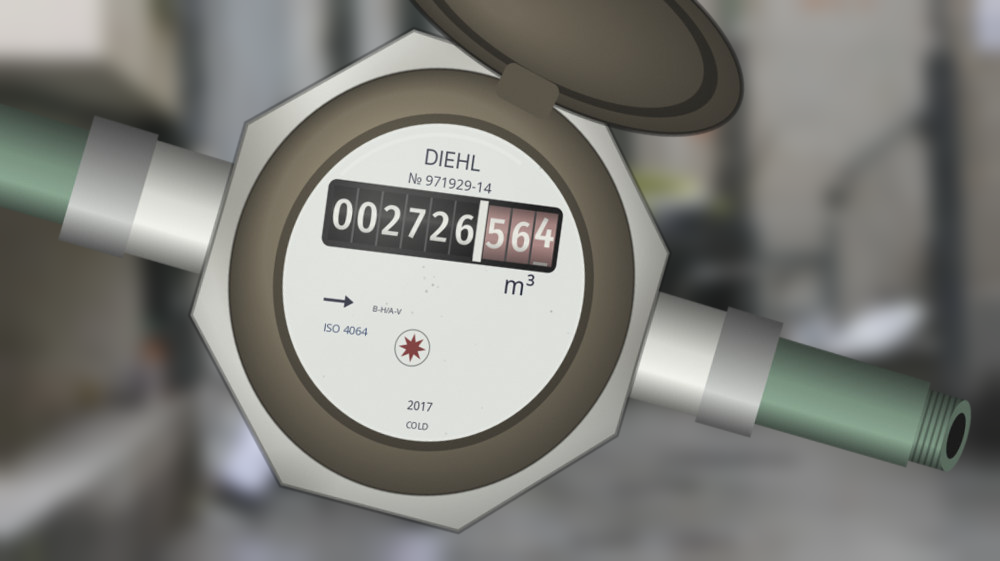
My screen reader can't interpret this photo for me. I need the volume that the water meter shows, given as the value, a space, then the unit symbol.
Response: 2726.564 m³
